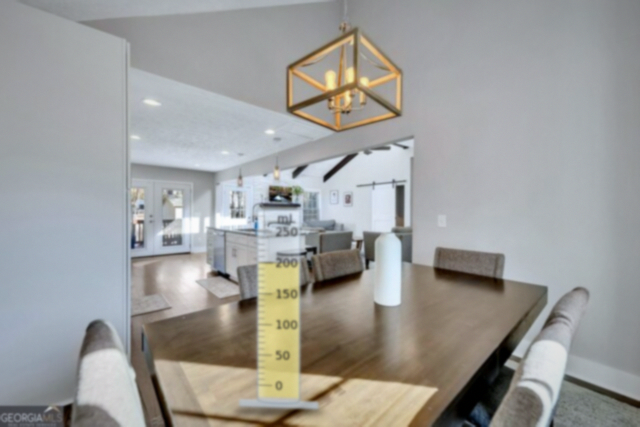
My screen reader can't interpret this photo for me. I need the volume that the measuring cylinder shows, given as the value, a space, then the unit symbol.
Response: 200 mL
